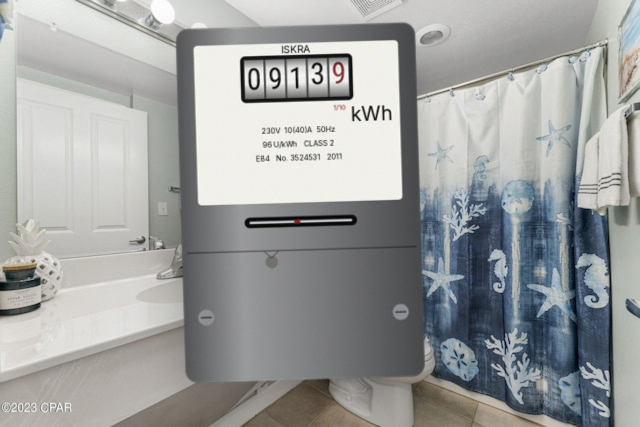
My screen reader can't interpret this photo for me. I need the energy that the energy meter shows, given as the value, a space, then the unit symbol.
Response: 913.9 kWh
